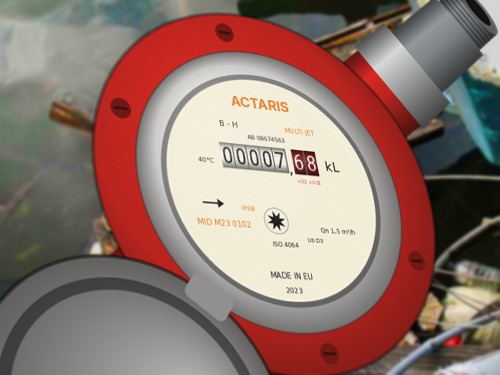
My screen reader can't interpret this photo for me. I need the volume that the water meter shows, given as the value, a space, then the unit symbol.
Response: 7.68 kL
